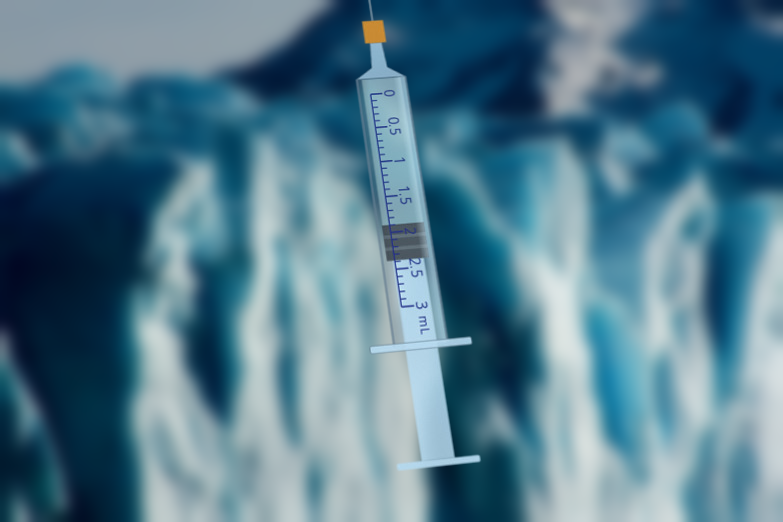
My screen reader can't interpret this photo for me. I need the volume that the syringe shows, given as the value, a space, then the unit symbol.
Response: 1.9 mL
